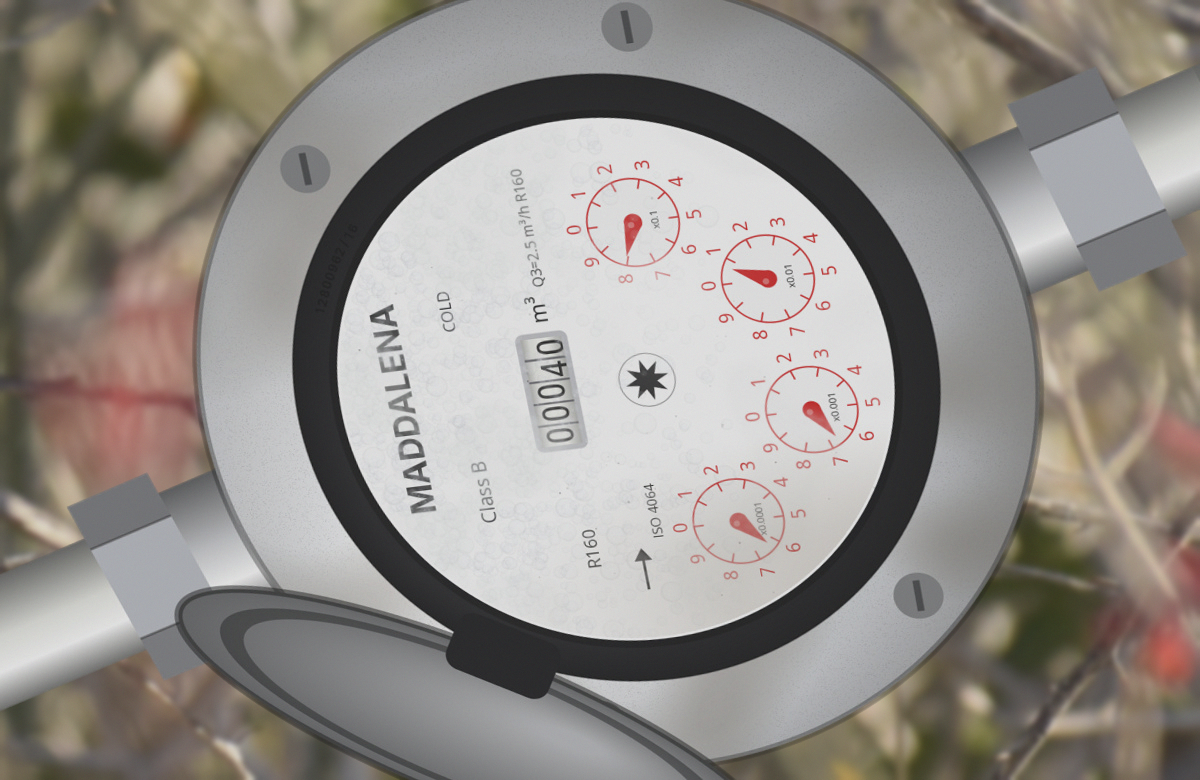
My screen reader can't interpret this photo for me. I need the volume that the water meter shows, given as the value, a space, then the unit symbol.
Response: 39.8066 m³
